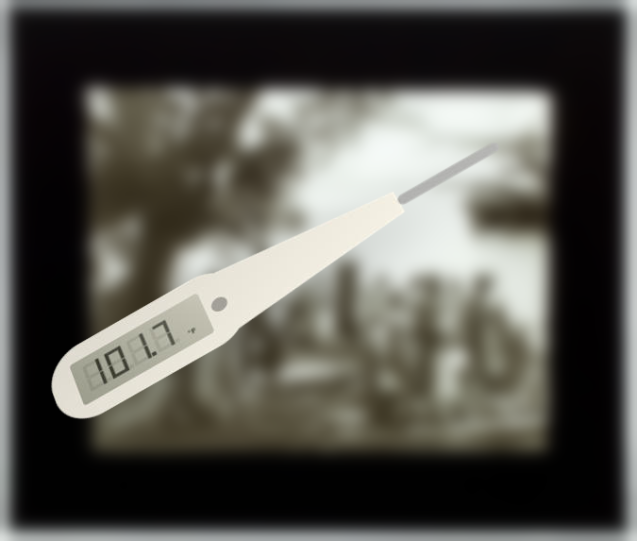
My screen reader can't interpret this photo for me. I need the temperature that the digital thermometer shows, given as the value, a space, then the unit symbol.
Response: 101.7 °F
